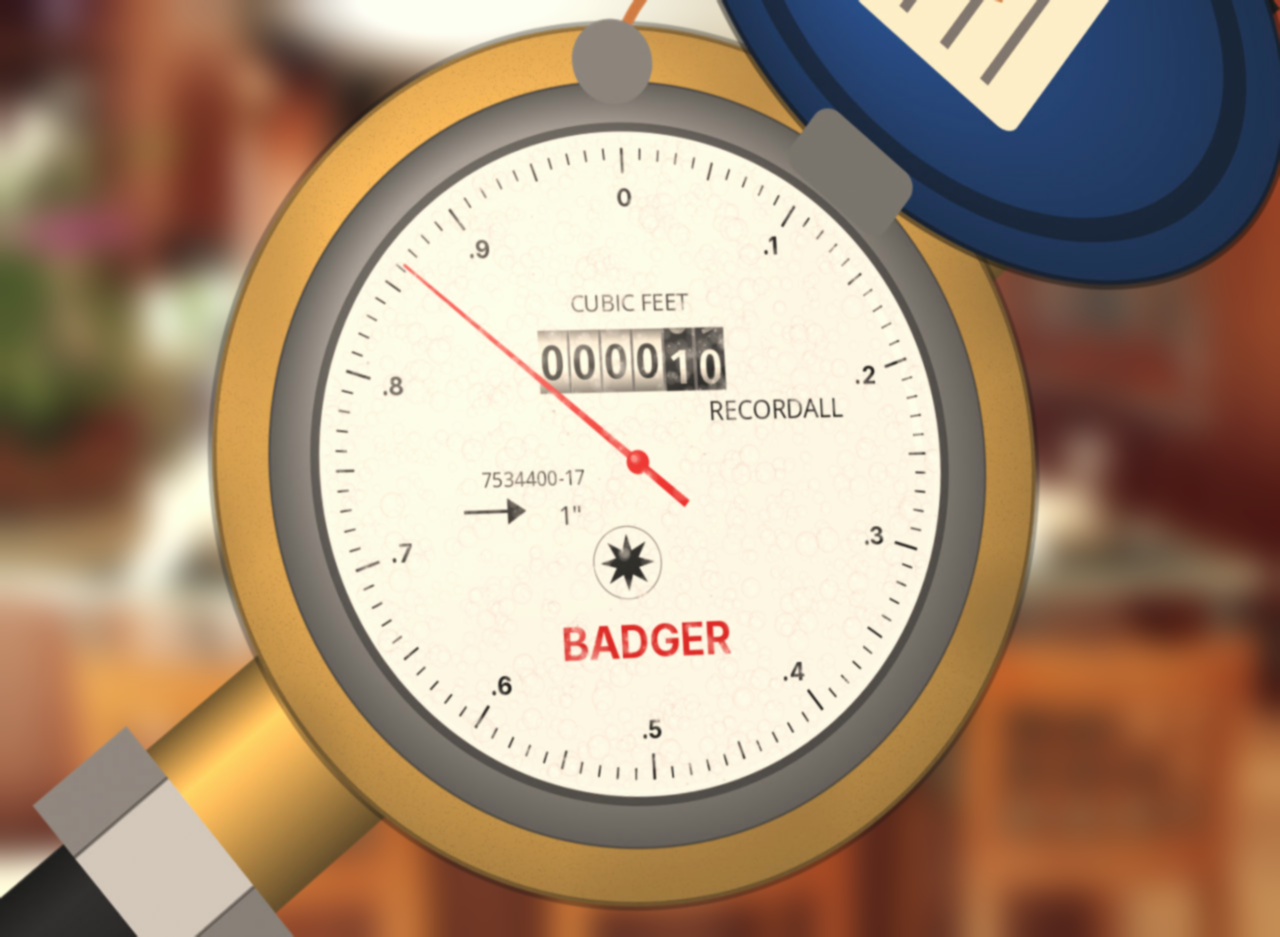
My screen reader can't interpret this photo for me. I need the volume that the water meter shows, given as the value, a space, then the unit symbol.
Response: 9.86 ft³
